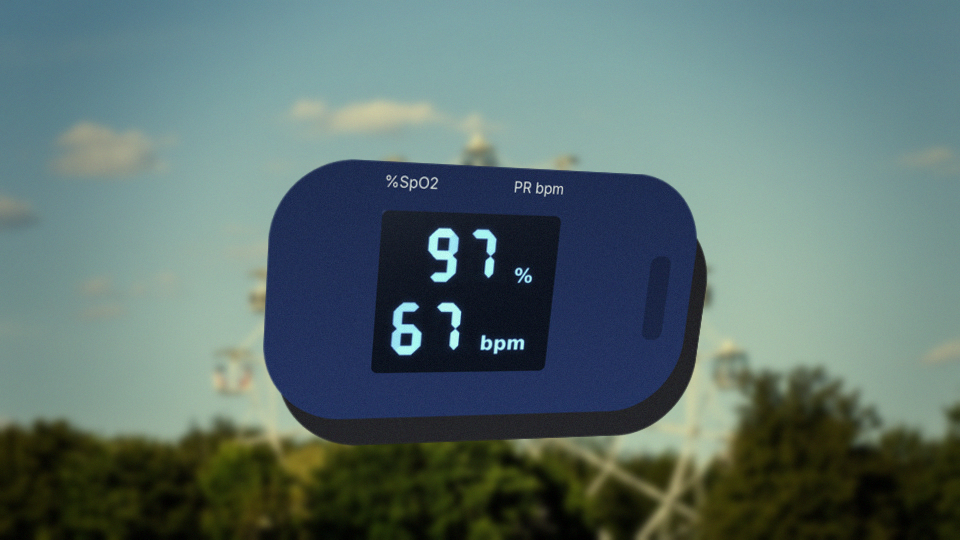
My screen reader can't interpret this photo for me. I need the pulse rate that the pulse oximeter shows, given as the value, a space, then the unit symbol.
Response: 67 bpm
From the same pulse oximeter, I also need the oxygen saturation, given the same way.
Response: 97 %
